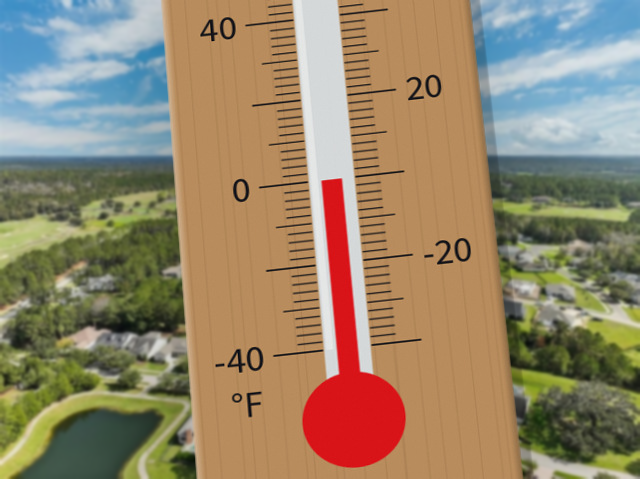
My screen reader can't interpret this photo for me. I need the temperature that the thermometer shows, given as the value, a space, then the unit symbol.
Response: 0 °F
